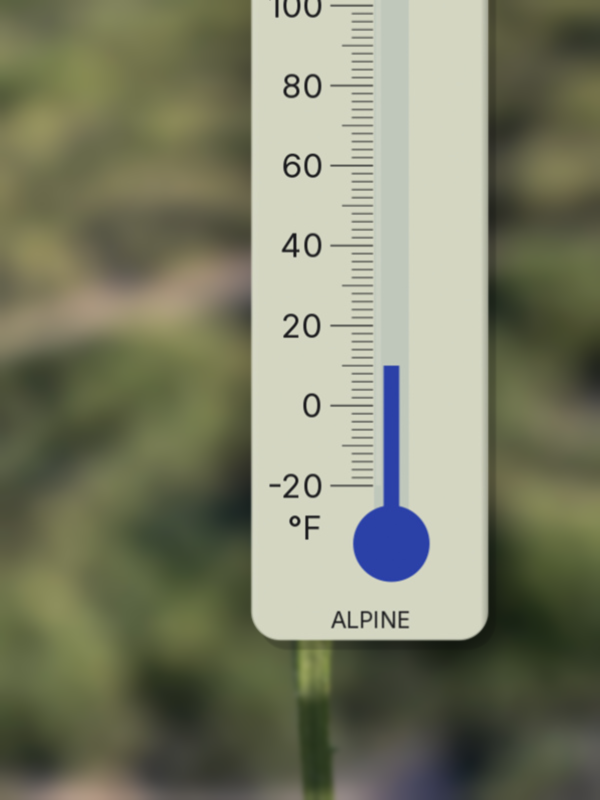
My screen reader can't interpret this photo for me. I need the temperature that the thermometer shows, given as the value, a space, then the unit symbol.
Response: 10 °F
